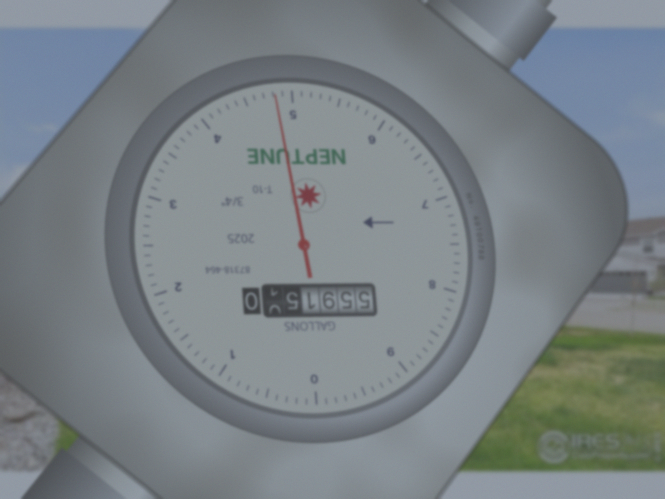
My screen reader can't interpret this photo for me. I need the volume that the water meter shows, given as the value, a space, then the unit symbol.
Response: 5591504.8 gal
